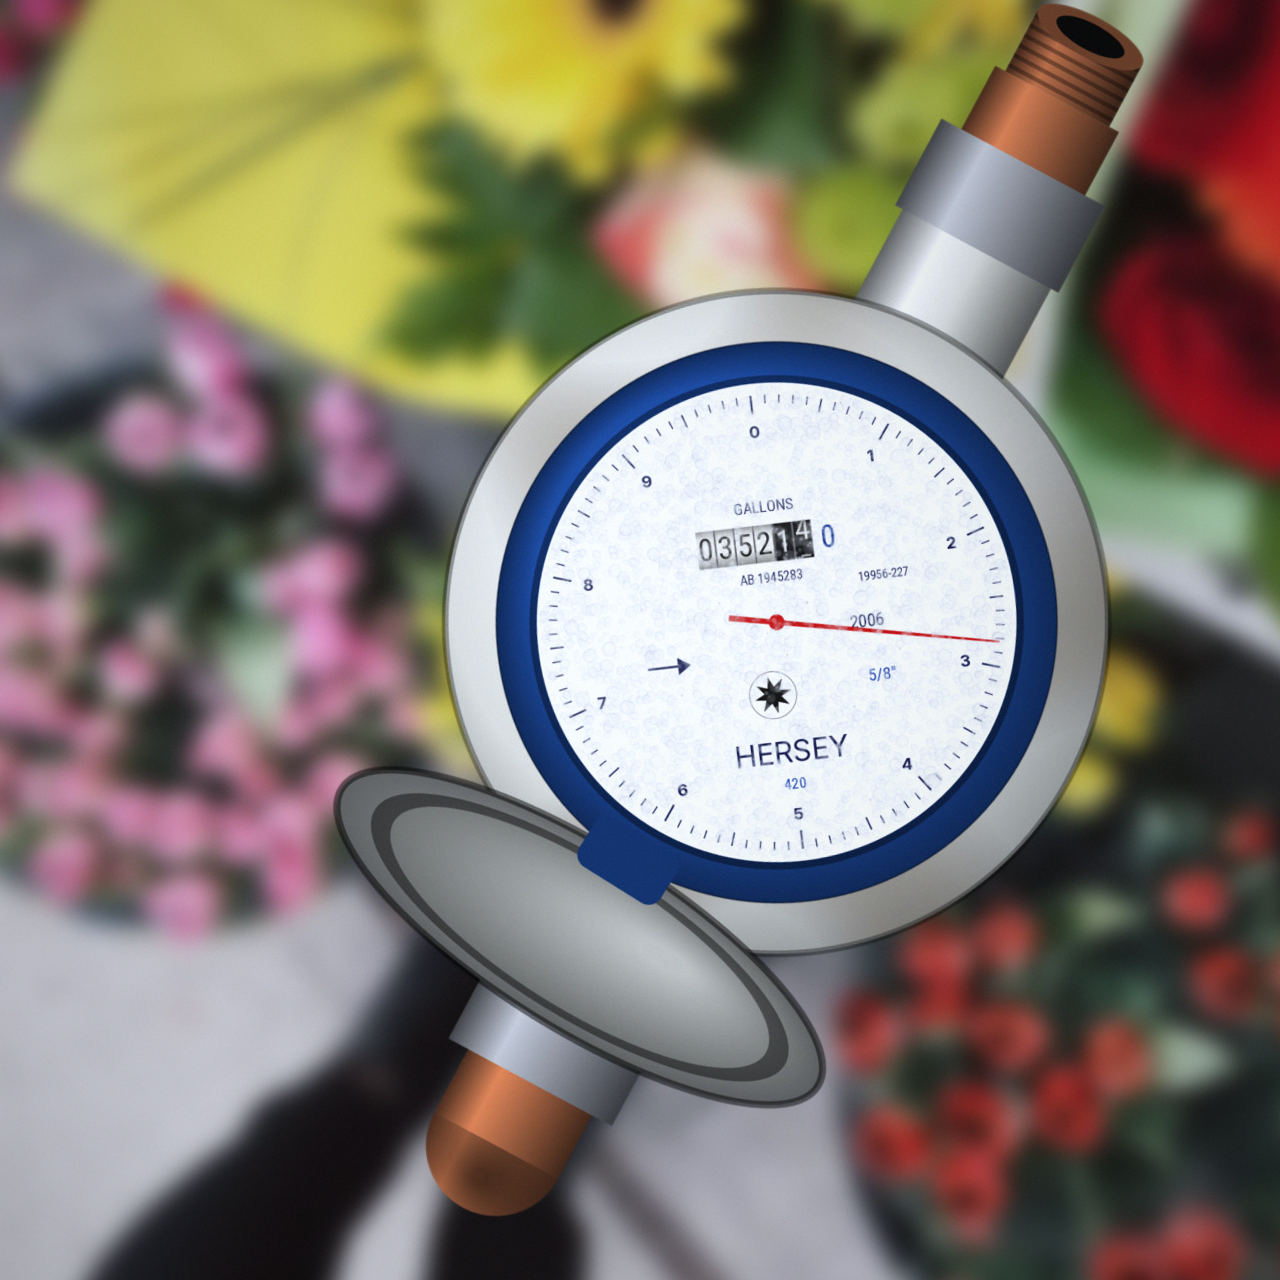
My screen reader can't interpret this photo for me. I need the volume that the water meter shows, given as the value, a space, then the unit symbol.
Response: 352142.8 gal
